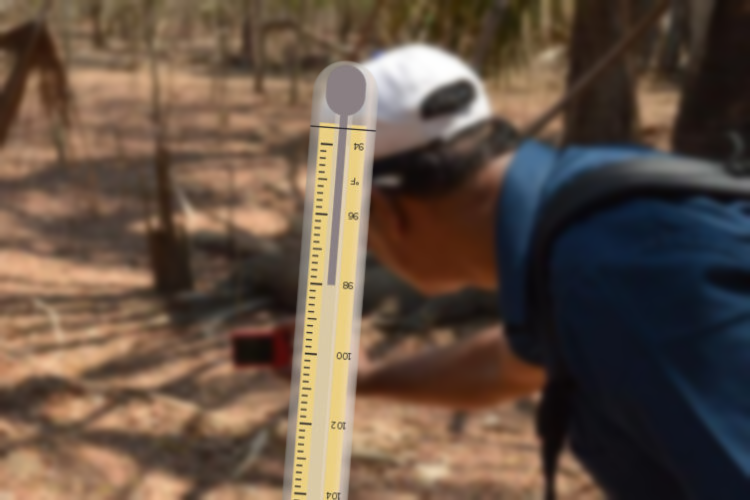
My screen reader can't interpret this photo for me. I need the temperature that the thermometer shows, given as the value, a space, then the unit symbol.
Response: 98 °F
